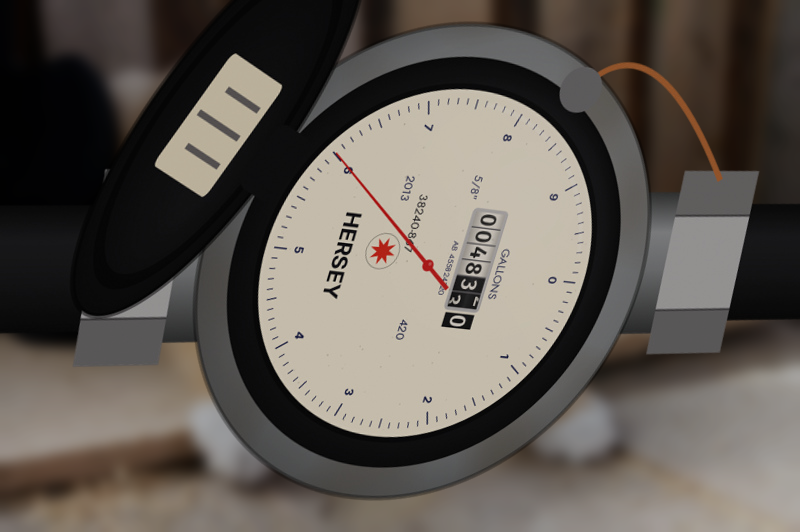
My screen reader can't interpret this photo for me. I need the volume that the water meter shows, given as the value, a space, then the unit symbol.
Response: 48326.0 gal
